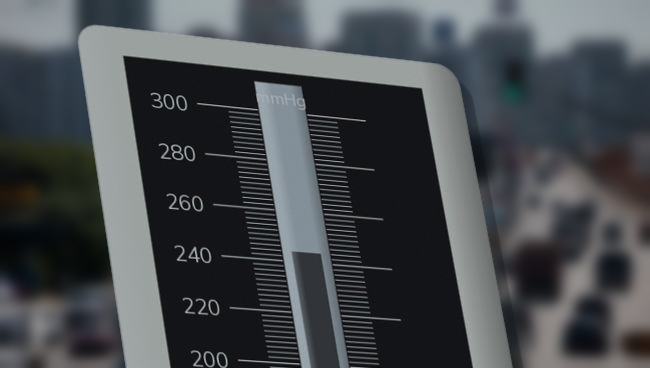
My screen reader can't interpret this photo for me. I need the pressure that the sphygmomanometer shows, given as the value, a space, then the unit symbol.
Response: 244 mmHg
